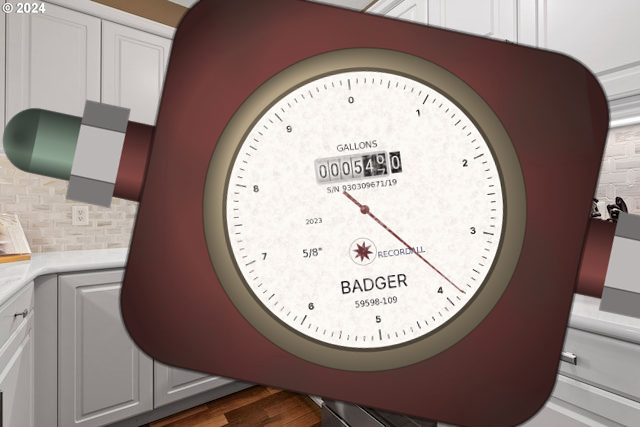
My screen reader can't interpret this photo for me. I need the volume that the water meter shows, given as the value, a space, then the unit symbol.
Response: 5463.8 gal
